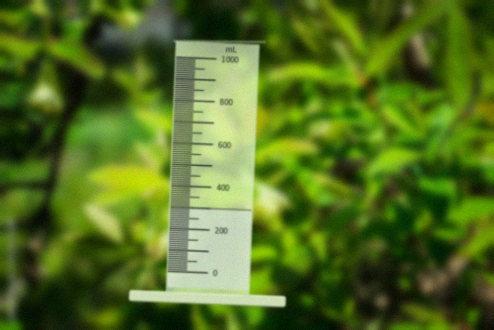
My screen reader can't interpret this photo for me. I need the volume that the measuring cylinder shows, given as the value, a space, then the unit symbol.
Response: 300 mL
